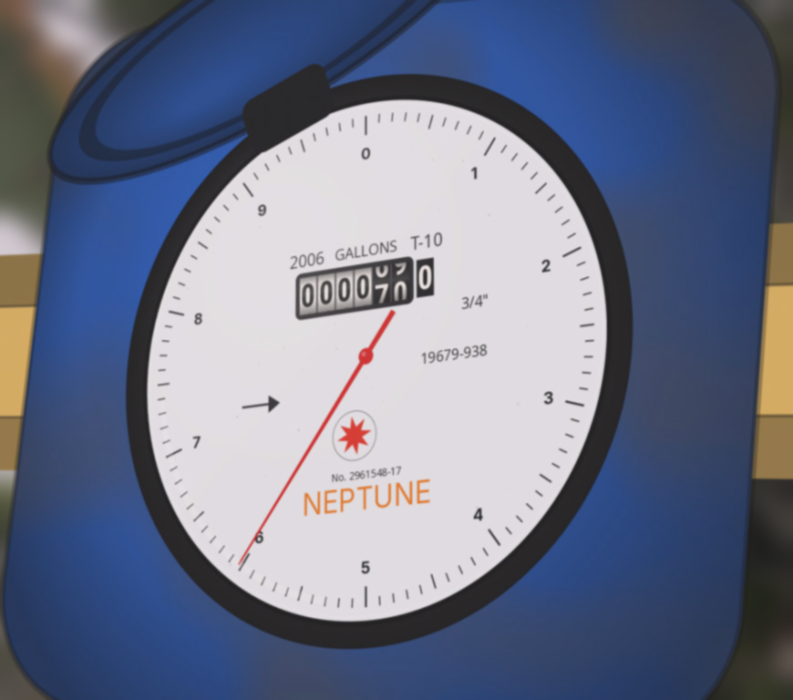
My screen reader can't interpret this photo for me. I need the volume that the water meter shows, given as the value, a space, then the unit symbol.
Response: 696.0 gal
